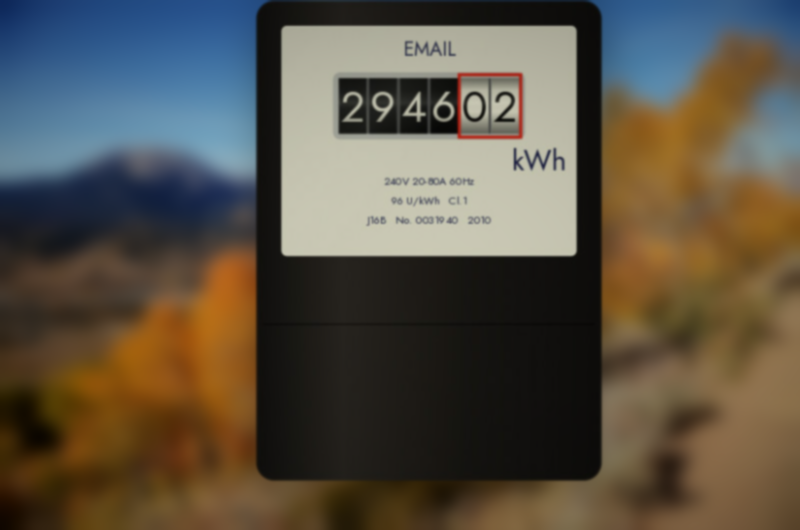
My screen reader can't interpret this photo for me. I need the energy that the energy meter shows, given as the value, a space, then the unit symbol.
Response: 2946.02 kWh
